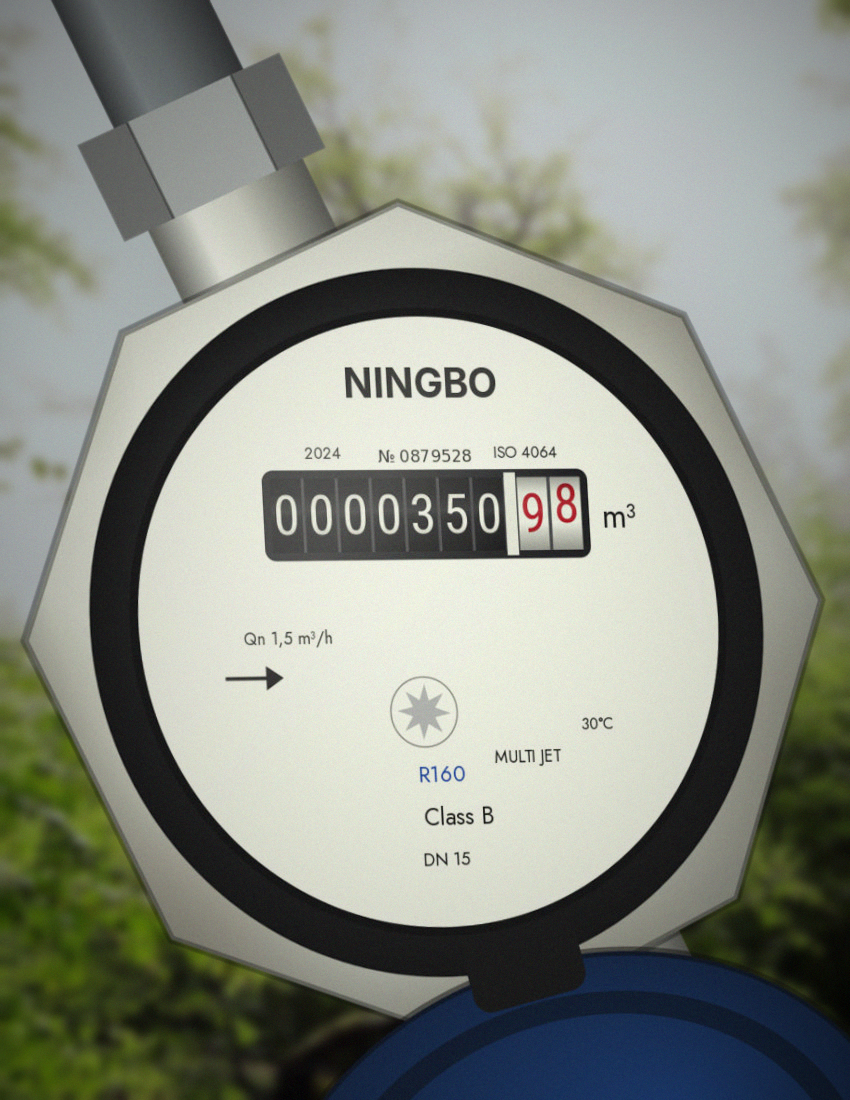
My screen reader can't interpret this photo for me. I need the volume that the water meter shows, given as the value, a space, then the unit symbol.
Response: 350.98 m³
